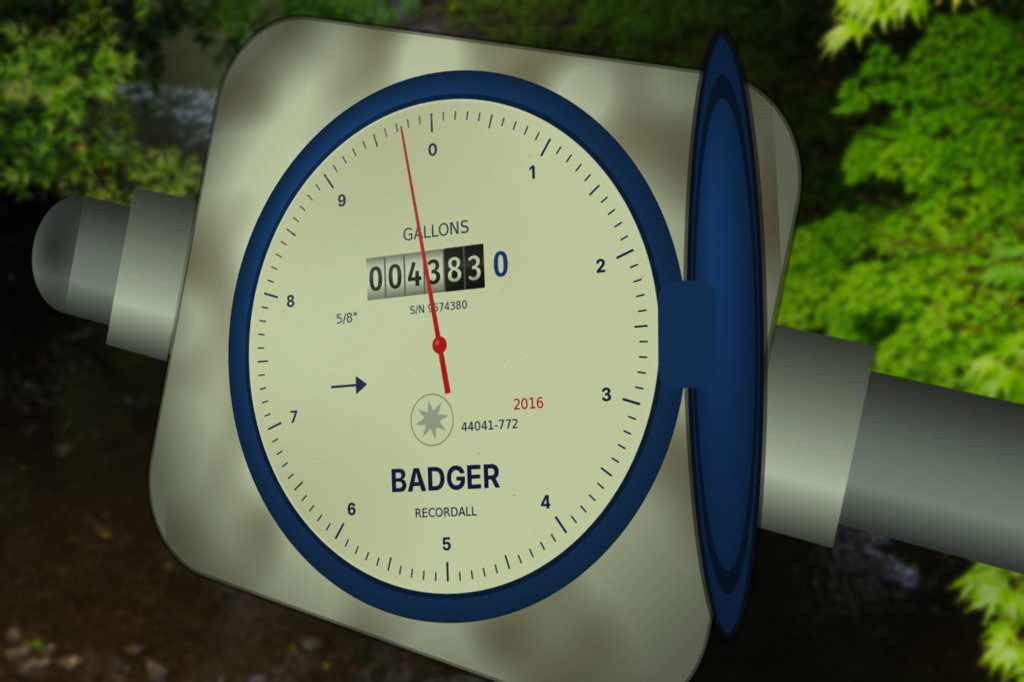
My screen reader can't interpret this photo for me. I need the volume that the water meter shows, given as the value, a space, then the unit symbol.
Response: 43829.7 gal
